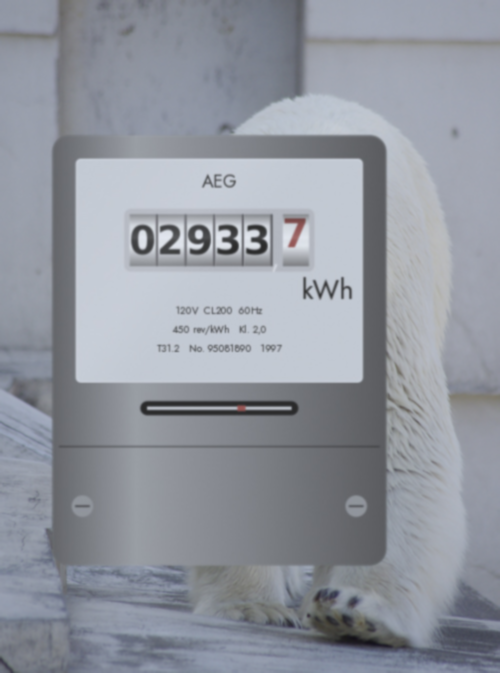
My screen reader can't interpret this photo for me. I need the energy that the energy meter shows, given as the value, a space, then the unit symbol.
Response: 2933.7 kWh
